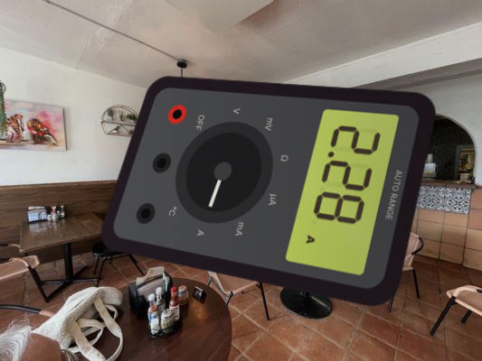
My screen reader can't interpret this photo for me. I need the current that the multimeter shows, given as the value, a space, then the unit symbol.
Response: 2.28 A
